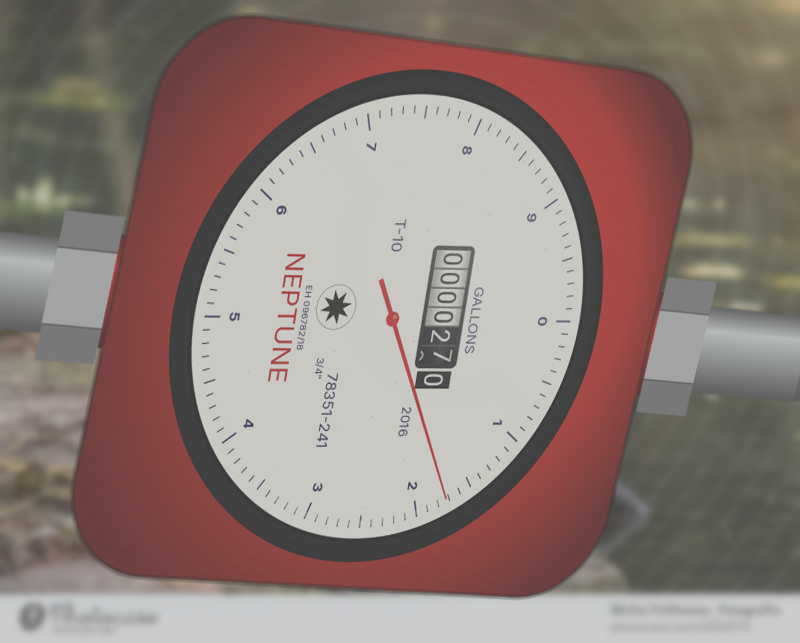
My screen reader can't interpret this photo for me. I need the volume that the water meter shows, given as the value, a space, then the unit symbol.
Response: 271.7 gal
